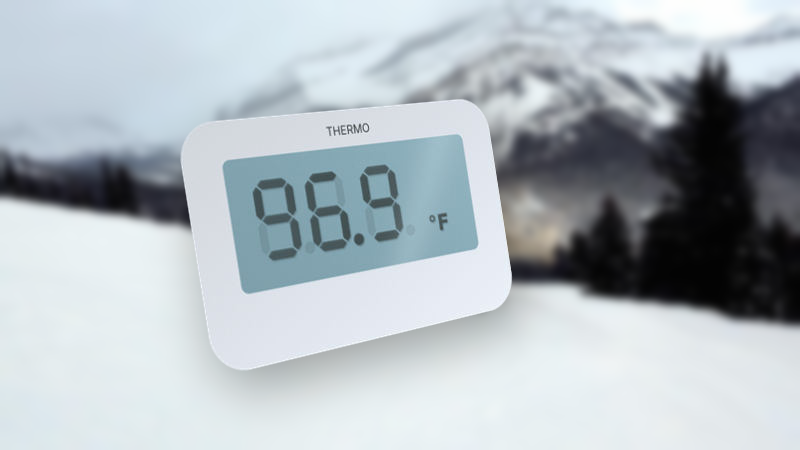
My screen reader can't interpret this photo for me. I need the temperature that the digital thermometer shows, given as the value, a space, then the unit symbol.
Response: 96.9 °F
